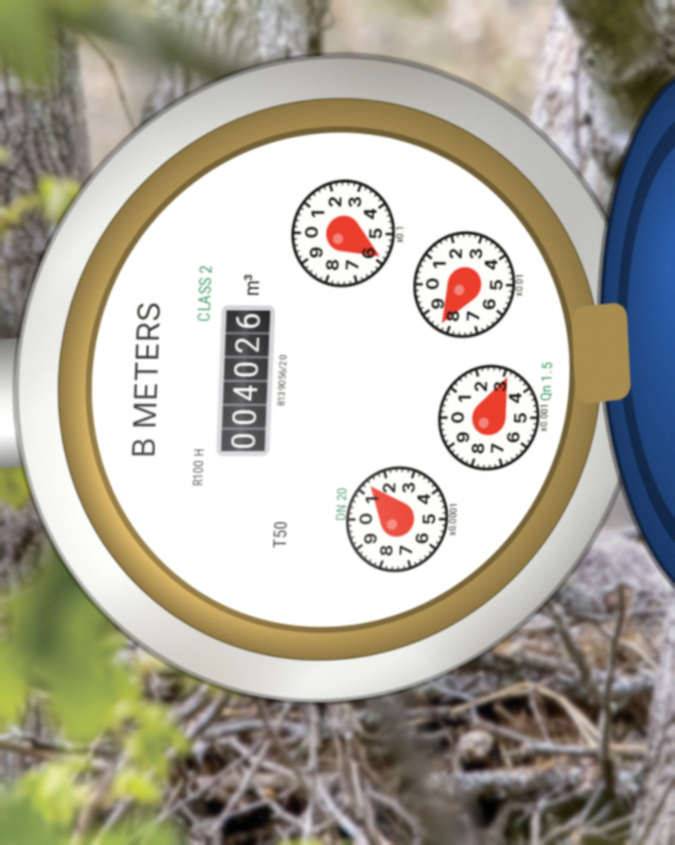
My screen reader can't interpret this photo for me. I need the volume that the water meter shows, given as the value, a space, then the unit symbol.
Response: 4026.5831 m³
